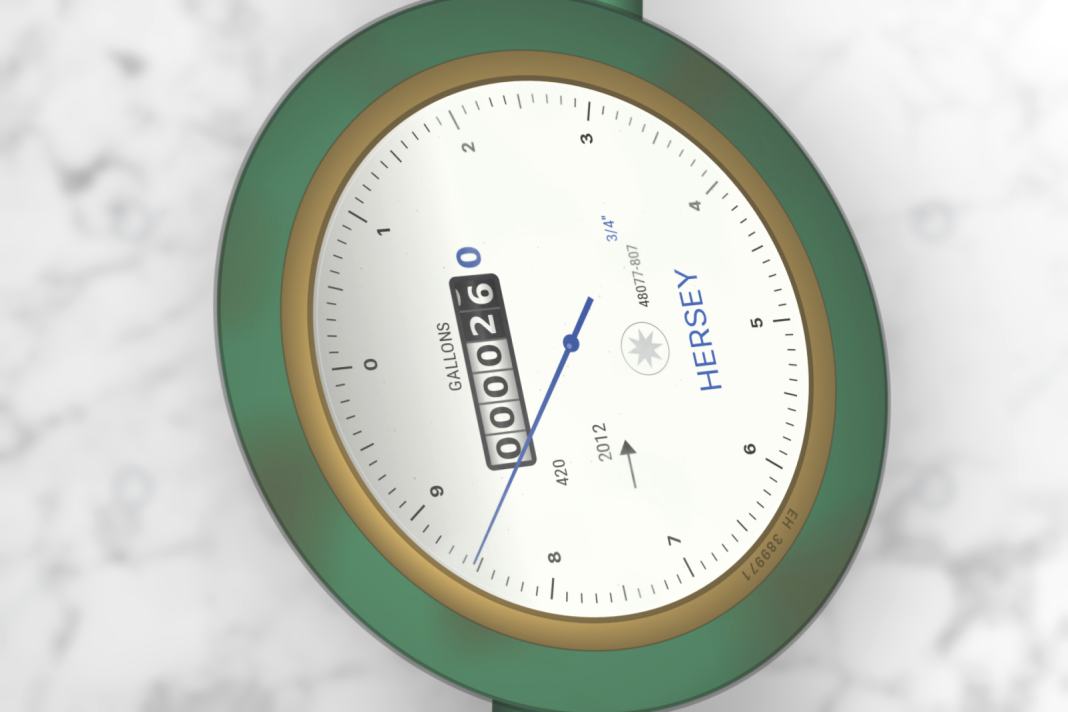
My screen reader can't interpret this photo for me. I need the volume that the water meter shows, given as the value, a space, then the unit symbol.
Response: 258.5 gal
